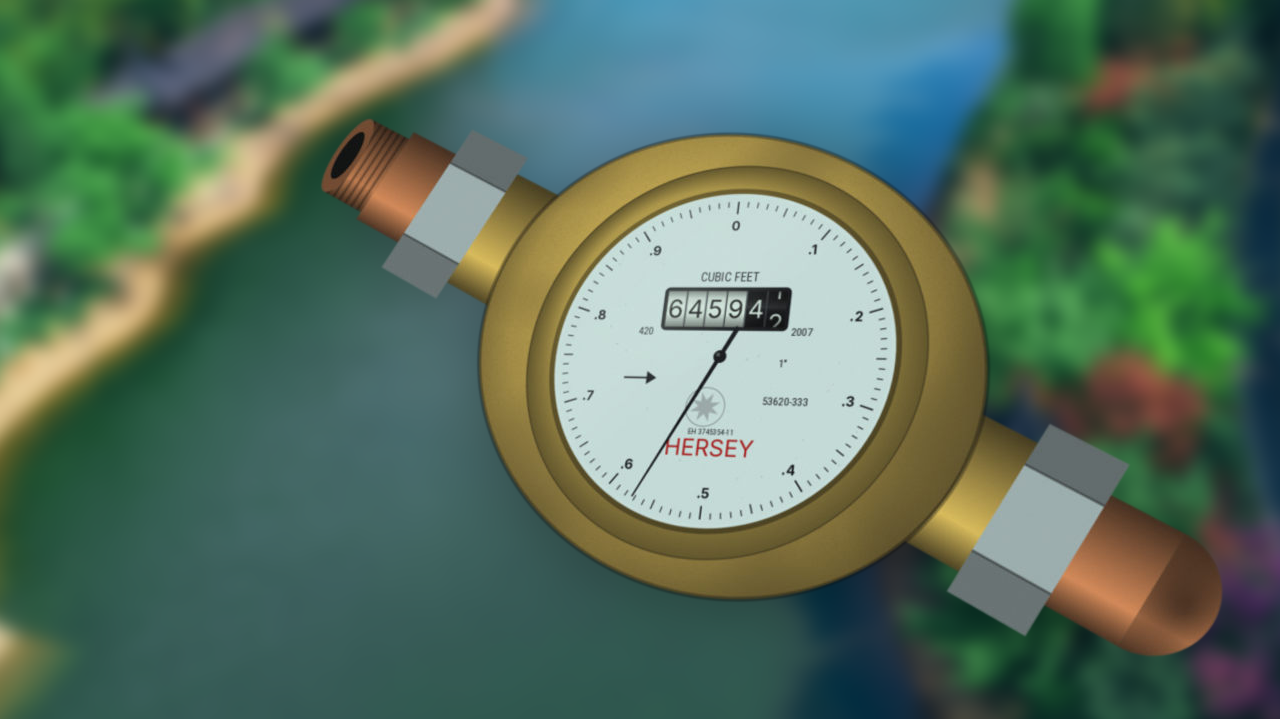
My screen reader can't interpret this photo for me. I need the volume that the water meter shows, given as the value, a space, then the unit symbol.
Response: 645941.57 ft³
